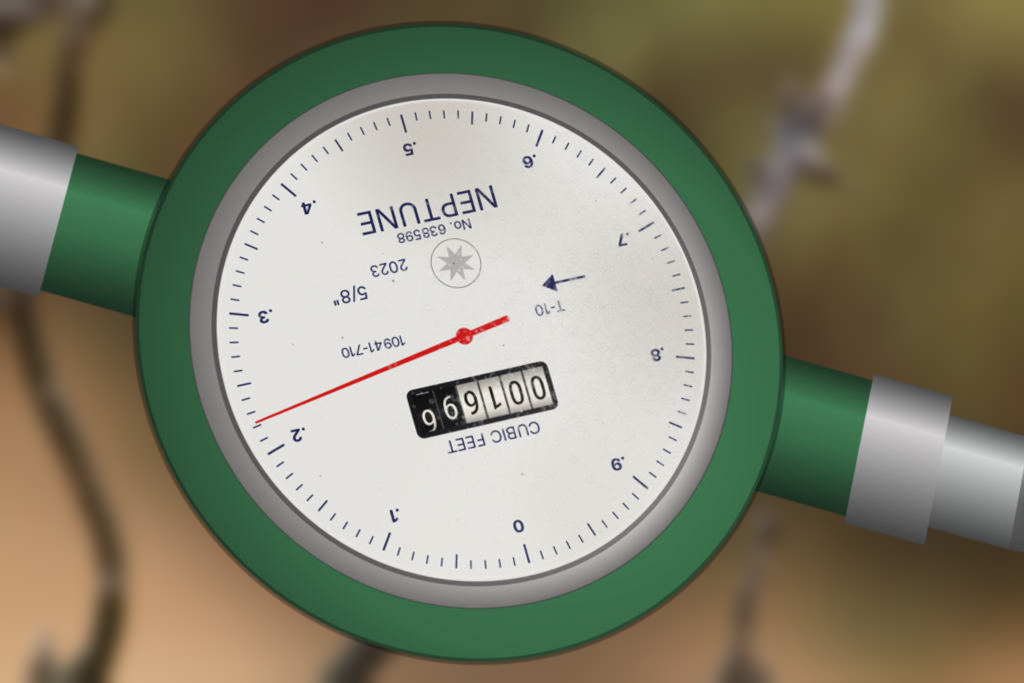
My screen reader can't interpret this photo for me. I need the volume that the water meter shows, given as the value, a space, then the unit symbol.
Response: 1696.22 ft³
